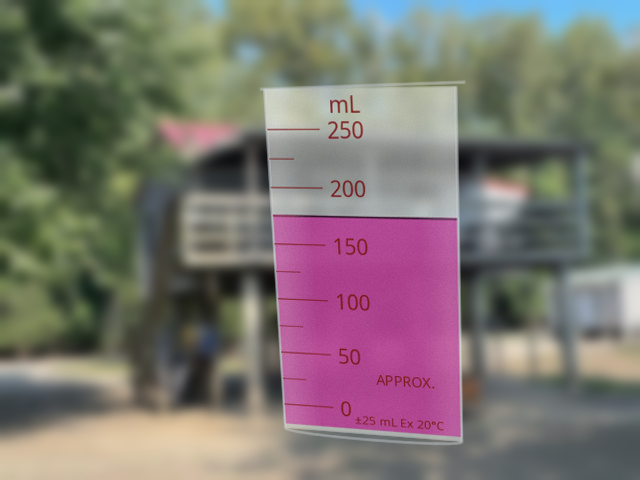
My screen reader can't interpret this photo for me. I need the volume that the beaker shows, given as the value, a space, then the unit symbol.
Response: 175 mL
